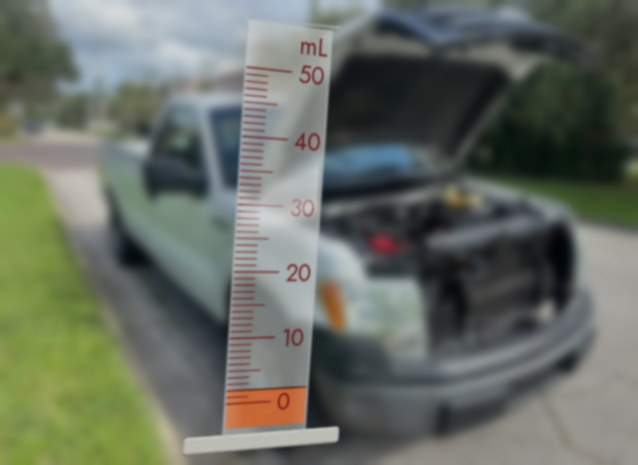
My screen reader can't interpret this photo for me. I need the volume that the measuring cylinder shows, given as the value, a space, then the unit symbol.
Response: 2 mL
